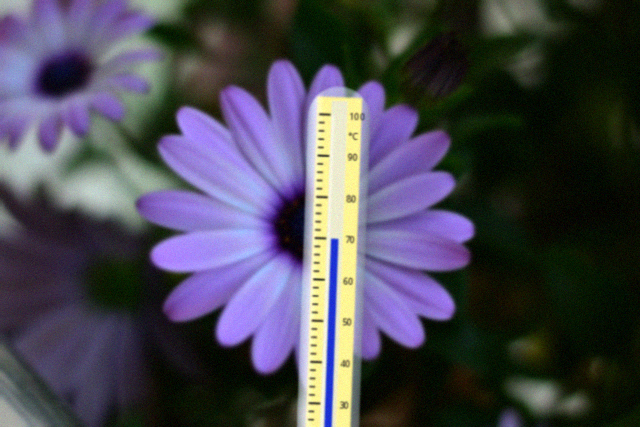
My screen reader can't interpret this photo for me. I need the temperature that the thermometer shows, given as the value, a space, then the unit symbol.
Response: 70 °C
